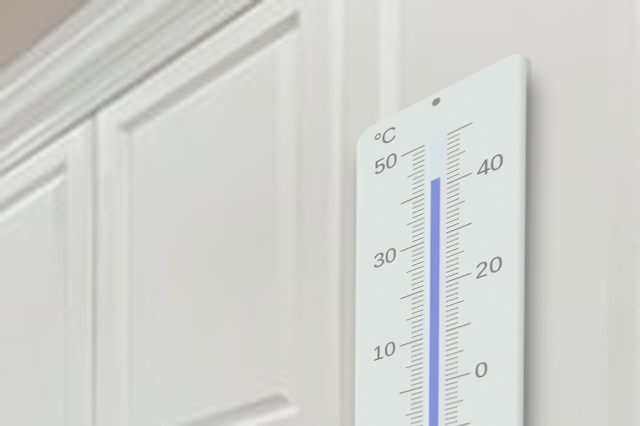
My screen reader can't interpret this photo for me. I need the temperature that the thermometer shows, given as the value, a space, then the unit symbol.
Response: 42 °C
